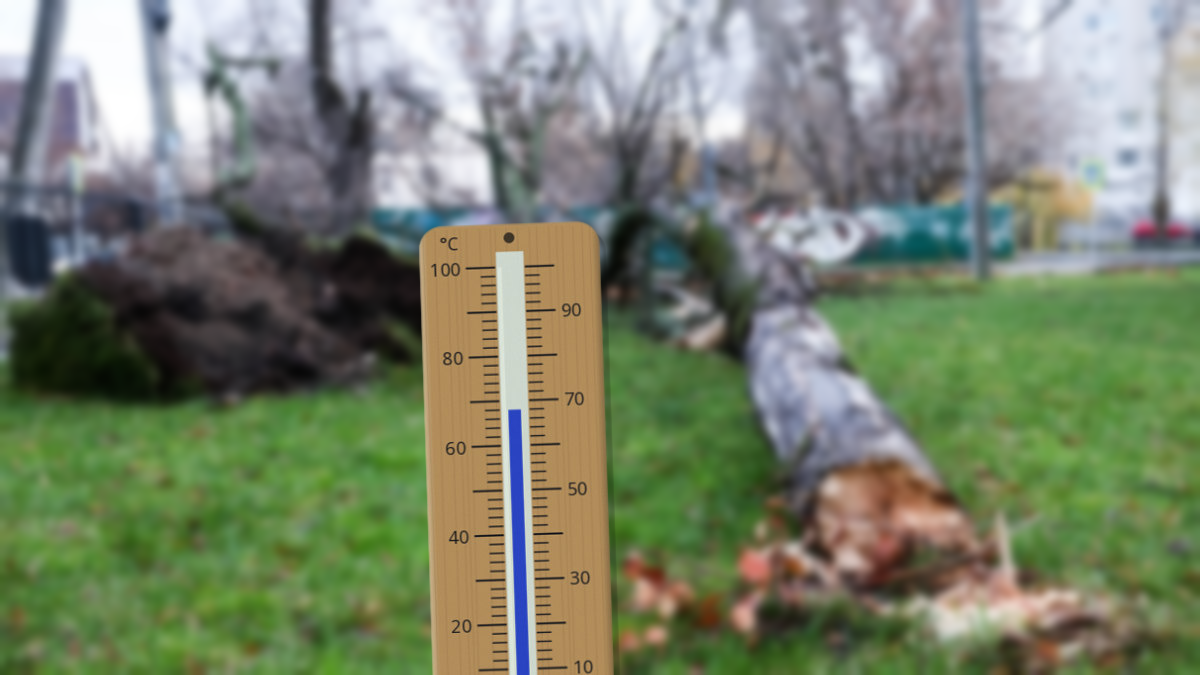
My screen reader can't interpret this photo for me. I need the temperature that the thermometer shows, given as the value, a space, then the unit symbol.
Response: 68 °C
